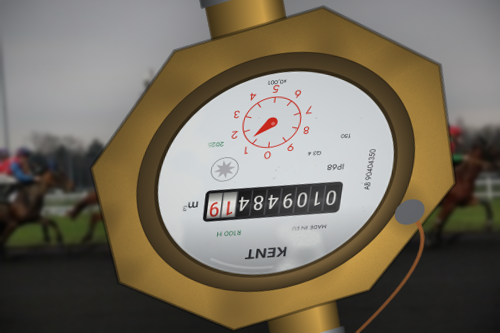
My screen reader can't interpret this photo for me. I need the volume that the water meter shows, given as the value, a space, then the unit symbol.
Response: 109484.191 m³
